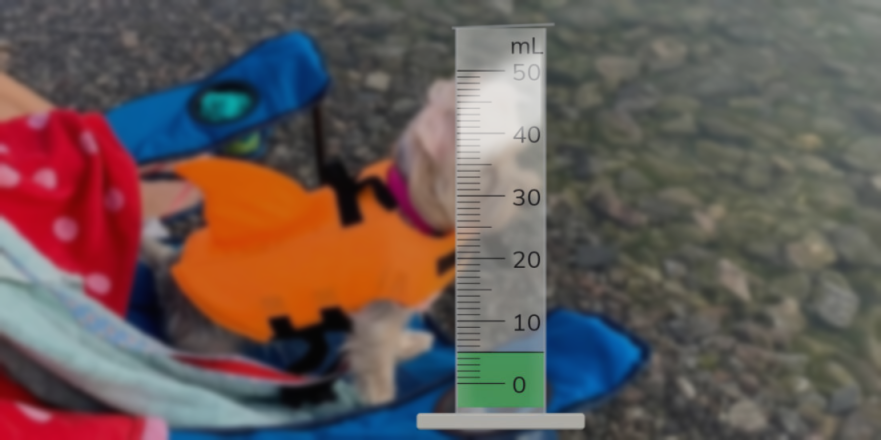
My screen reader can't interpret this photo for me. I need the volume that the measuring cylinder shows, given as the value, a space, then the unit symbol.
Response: 5 mL
